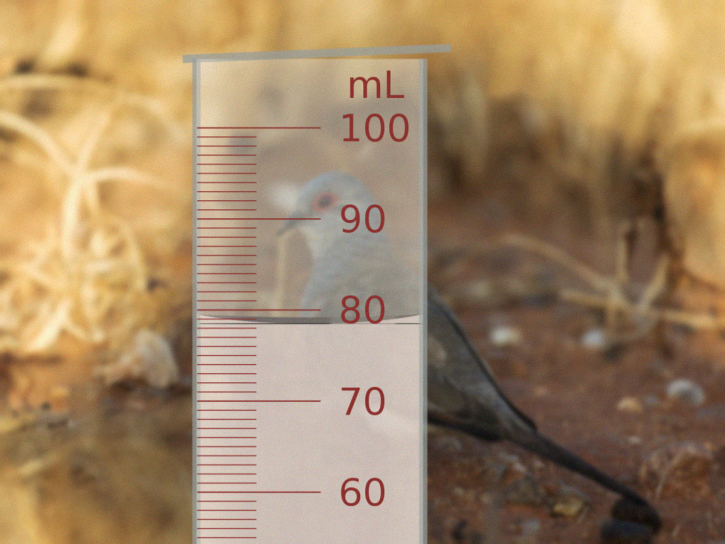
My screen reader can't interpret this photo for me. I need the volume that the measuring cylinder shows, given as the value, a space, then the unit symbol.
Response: 78.5 mL
